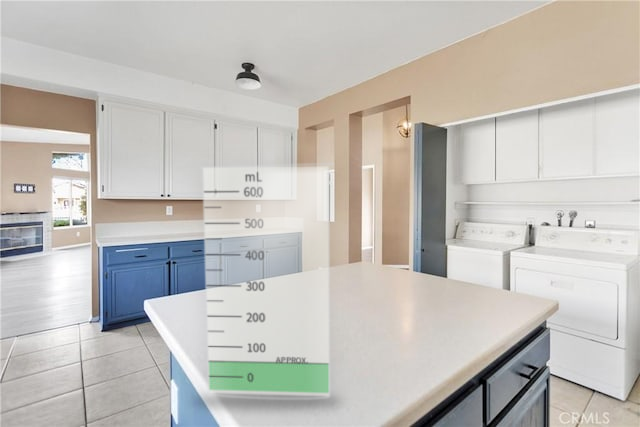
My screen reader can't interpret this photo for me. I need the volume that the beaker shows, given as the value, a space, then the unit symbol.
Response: 50 mL
